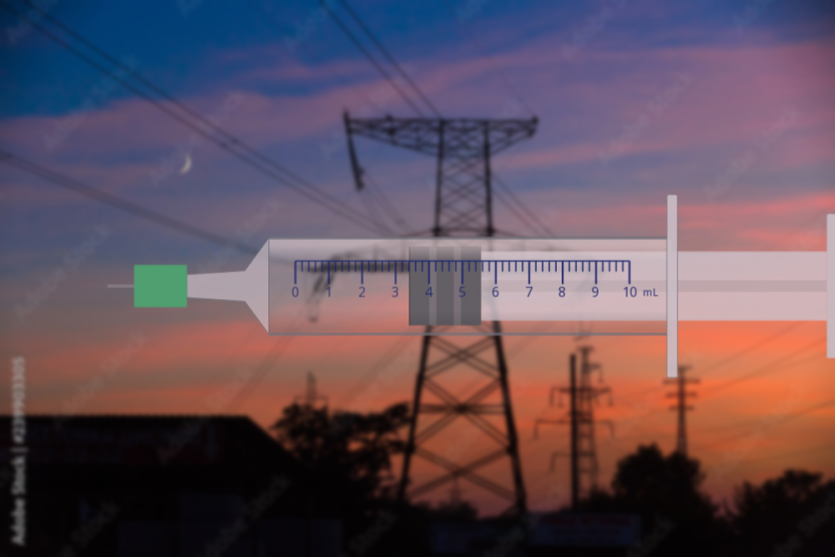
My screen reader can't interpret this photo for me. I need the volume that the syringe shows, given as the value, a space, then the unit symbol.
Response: 3.4 mL
